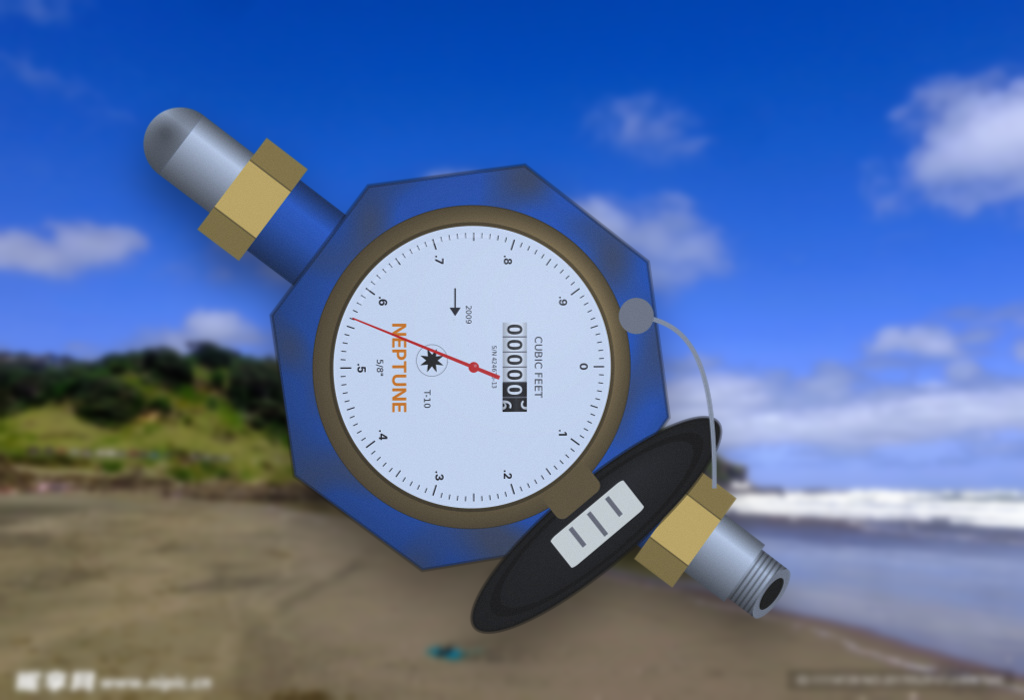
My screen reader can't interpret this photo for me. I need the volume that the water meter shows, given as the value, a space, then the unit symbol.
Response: 5.56 ft³
